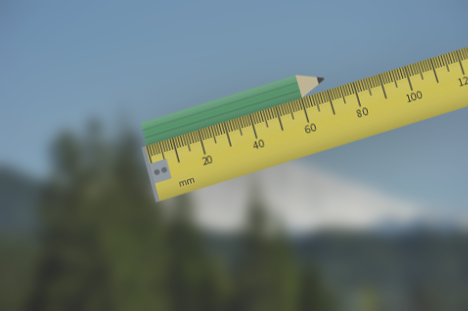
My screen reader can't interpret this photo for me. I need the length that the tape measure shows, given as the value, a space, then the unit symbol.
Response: 70 mm
